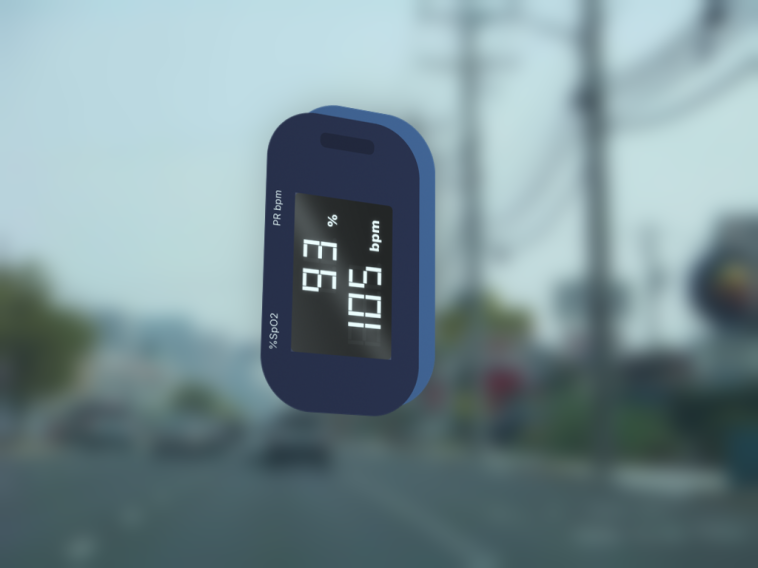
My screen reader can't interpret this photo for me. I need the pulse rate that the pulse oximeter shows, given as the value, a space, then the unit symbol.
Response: 105 bpm
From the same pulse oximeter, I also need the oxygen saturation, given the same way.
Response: 93 %
